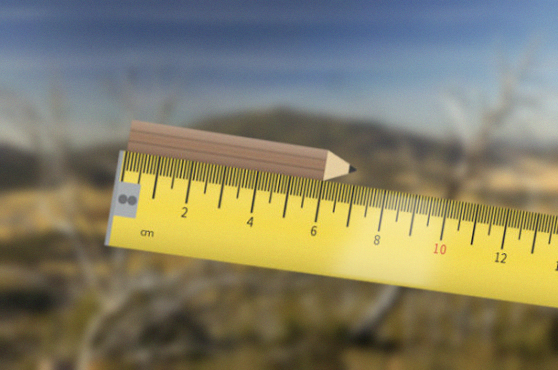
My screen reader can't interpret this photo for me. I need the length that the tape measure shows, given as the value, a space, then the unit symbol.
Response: 7 cm
